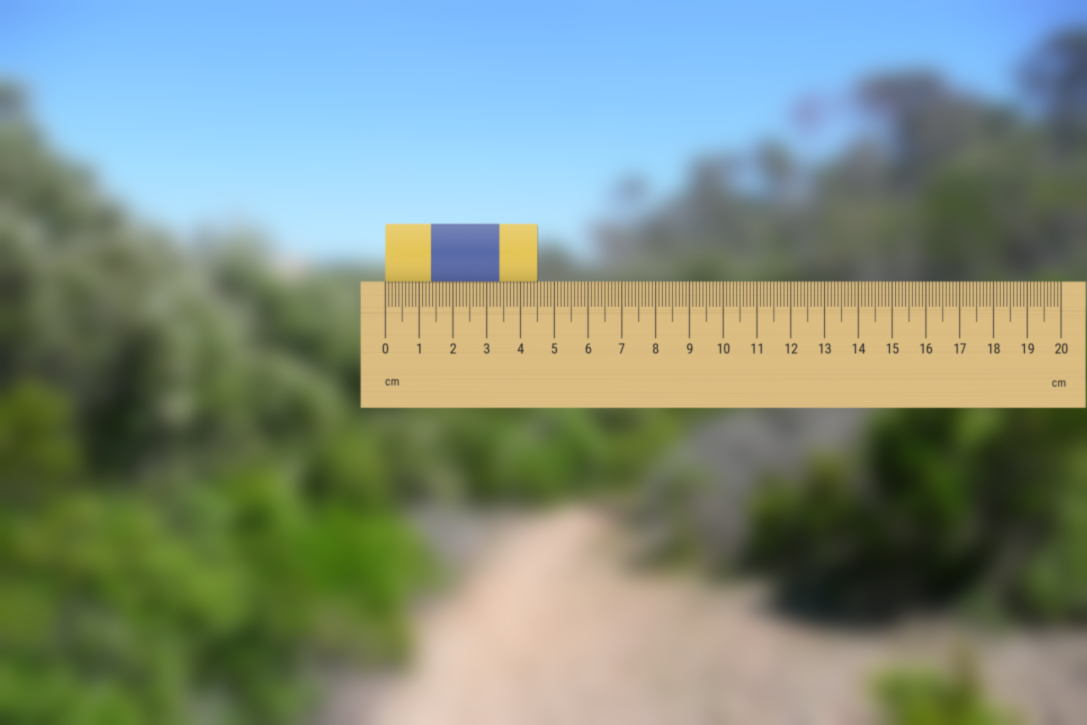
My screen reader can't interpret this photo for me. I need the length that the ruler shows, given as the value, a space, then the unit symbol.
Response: 4.5 cm
